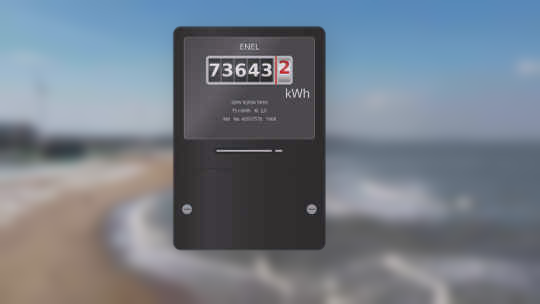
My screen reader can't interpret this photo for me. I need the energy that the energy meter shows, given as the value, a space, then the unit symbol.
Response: 73643.2 kWh
